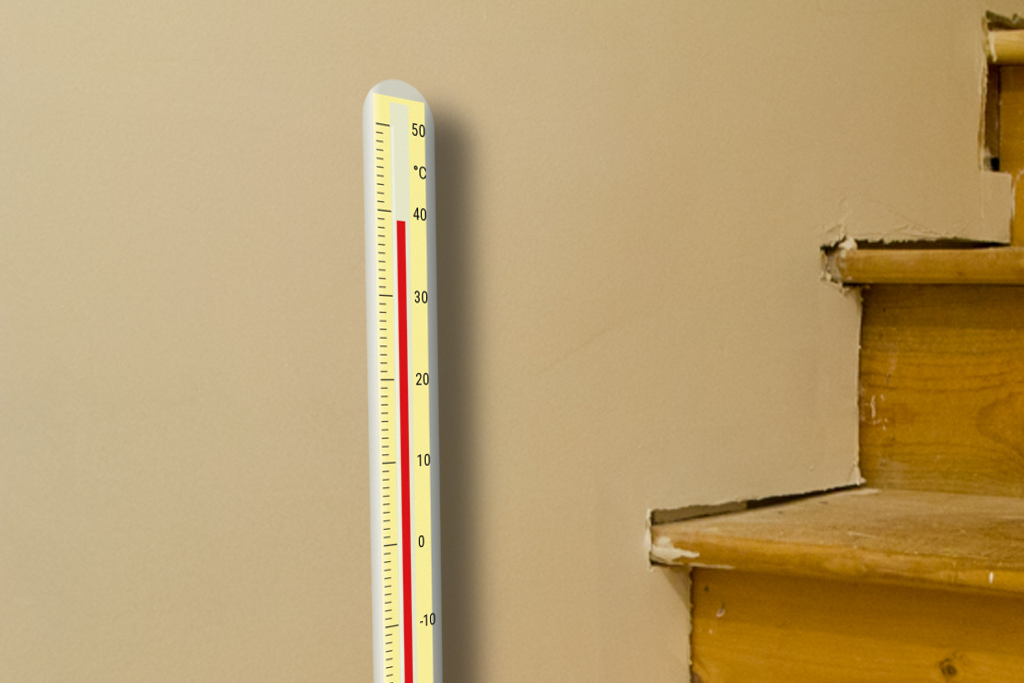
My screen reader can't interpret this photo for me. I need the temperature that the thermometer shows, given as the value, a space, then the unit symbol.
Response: 39 °C
